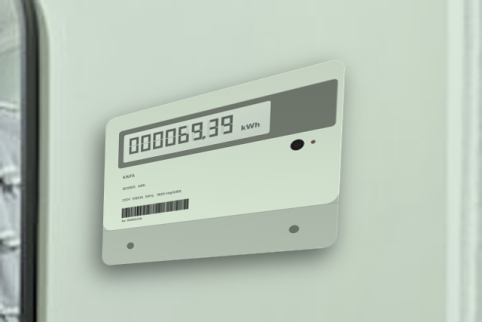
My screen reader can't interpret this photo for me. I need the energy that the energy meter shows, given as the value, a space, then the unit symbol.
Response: 69.39 kWh
